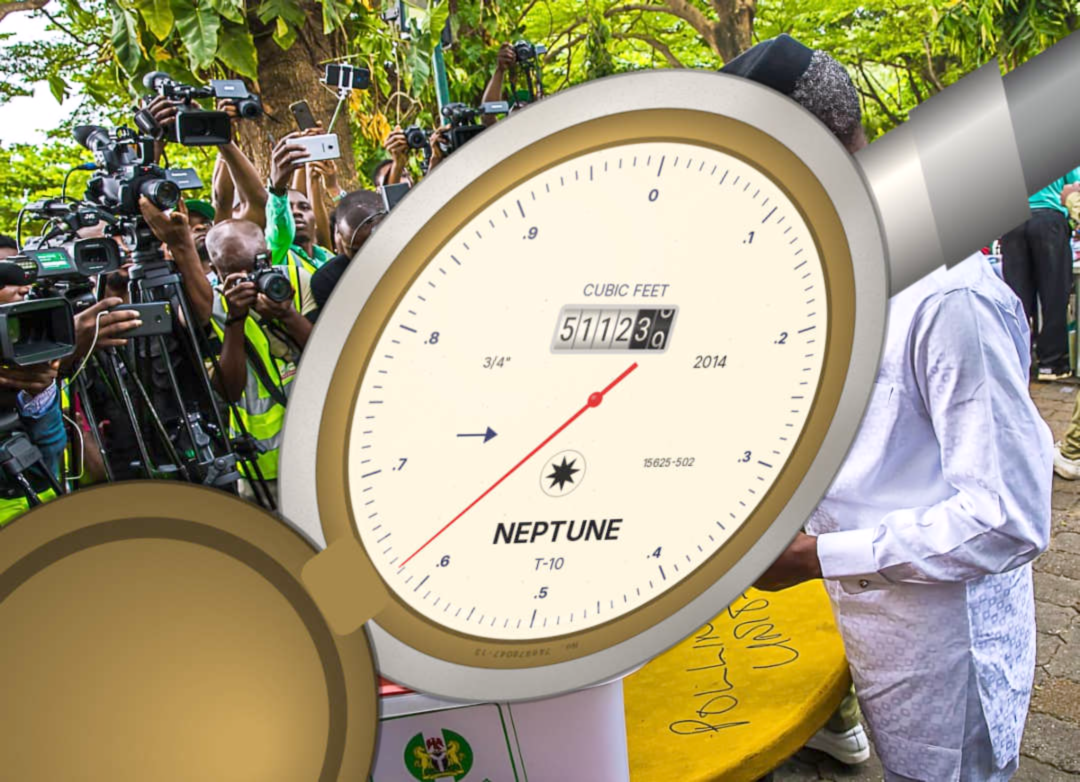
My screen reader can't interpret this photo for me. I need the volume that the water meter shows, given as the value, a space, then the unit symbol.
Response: 511238.62 ft³
